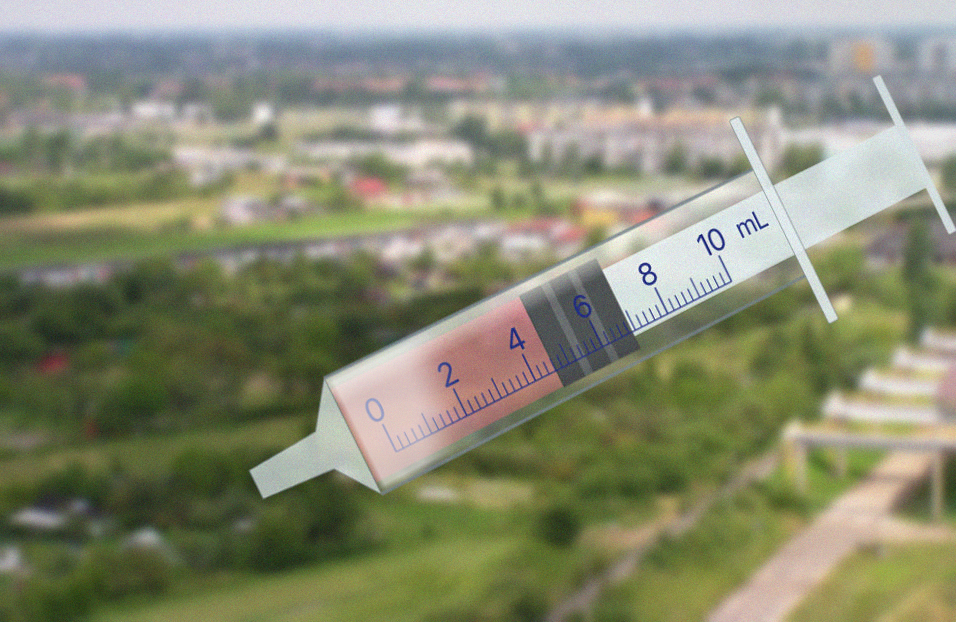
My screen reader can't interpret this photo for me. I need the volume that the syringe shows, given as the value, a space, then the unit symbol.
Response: 4.6 mL
